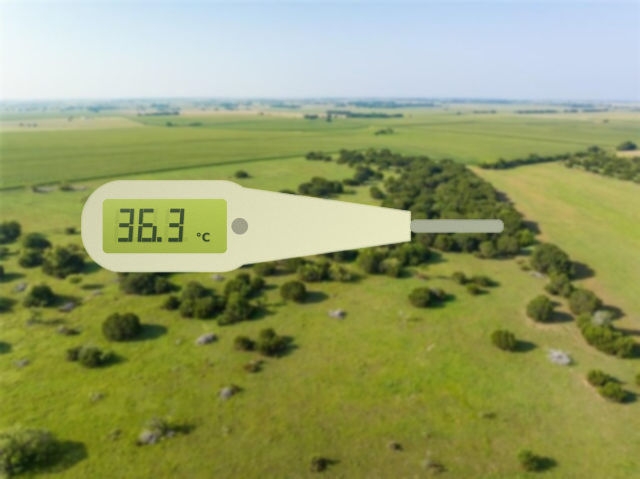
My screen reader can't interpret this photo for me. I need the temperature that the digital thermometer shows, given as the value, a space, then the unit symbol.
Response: 36.3 °C
